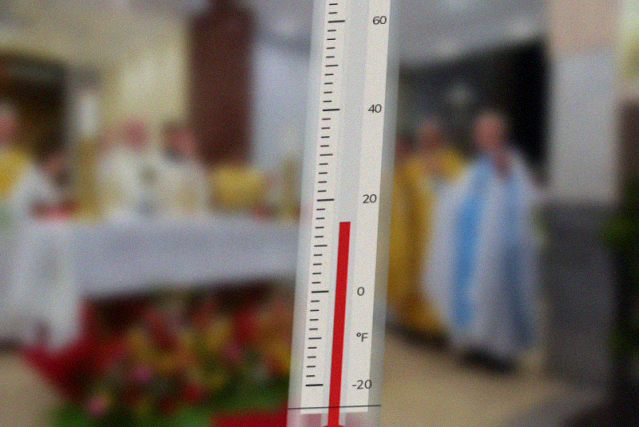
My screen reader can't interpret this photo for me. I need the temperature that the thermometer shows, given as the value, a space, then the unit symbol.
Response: 15 °F
